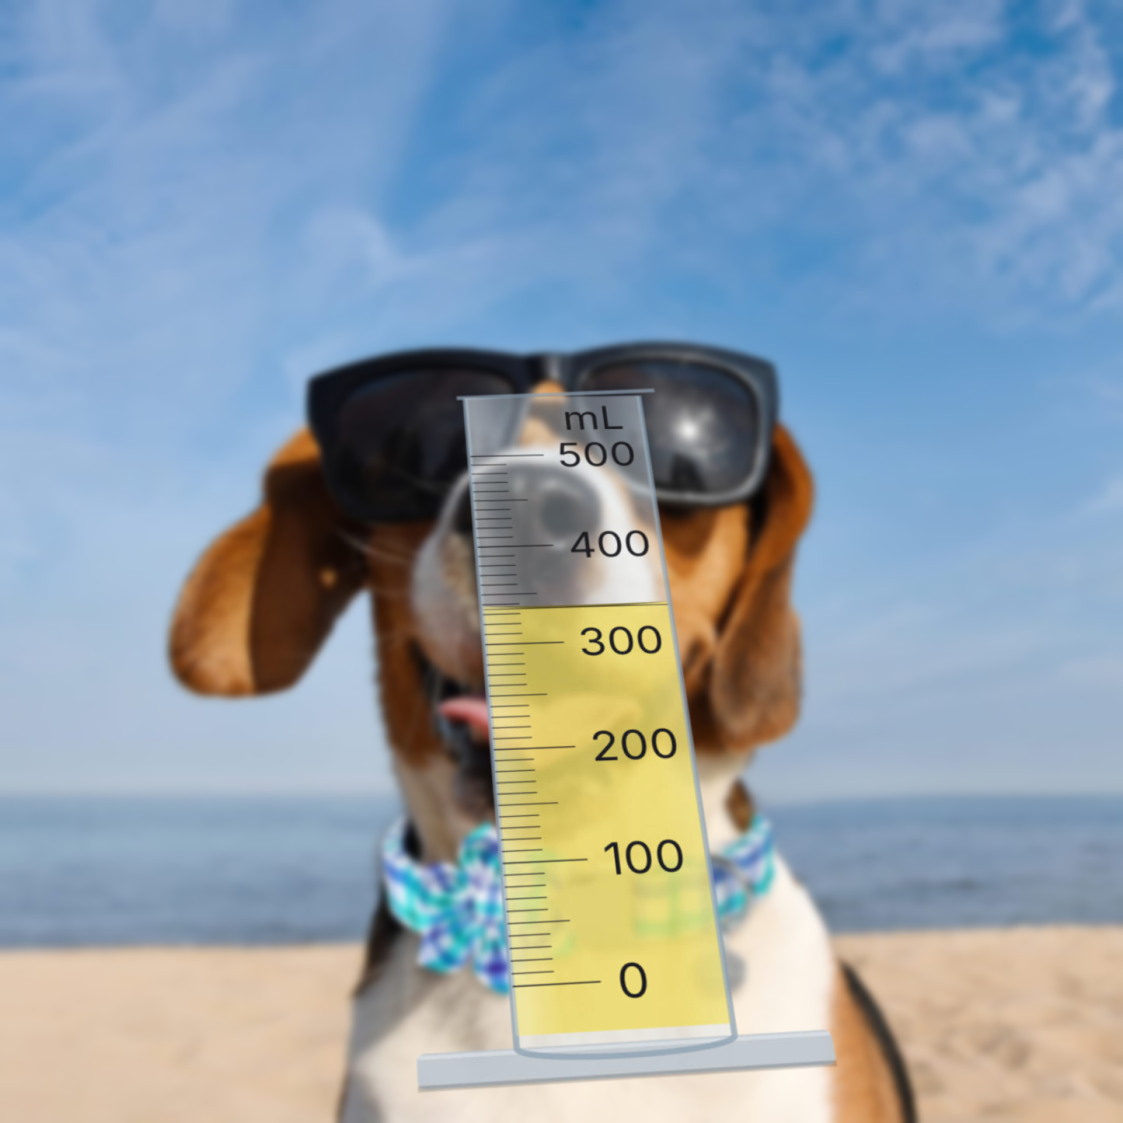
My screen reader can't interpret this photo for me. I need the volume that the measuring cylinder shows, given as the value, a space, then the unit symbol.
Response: 335 mL
